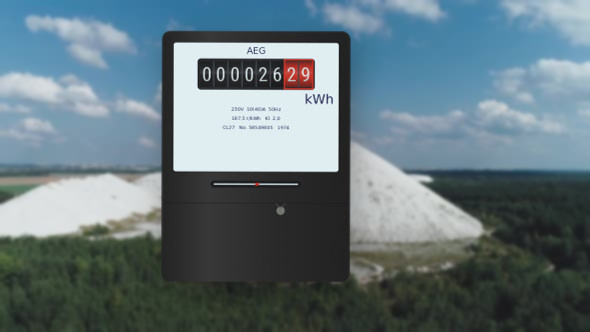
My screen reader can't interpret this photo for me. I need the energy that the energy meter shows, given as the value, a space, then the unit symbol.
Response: 26.29 kWh
